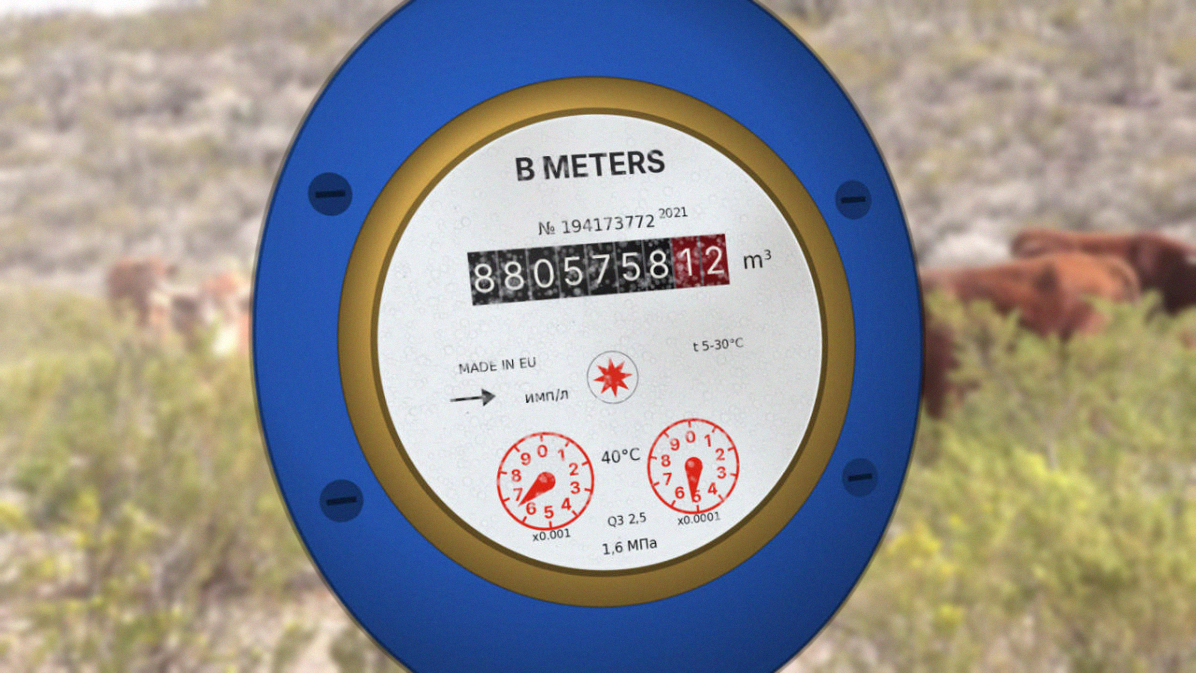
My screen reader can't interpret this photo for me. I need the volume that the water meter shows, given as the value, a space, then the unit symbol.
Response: 8805758.1265 m³
